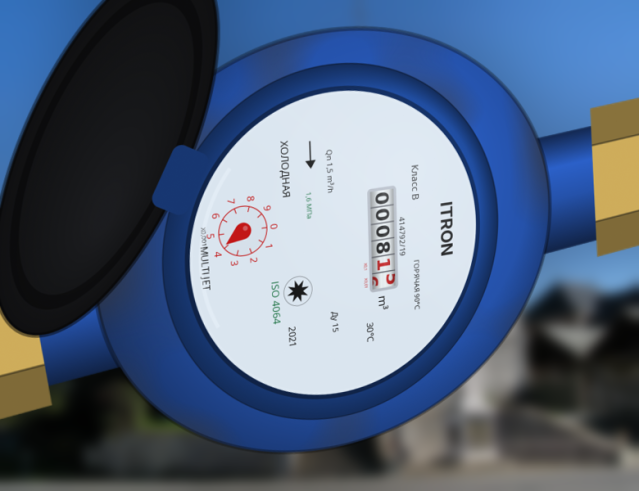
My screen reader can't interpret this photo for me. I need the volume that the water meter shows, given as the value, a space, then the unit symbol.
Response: 8.154 m³
